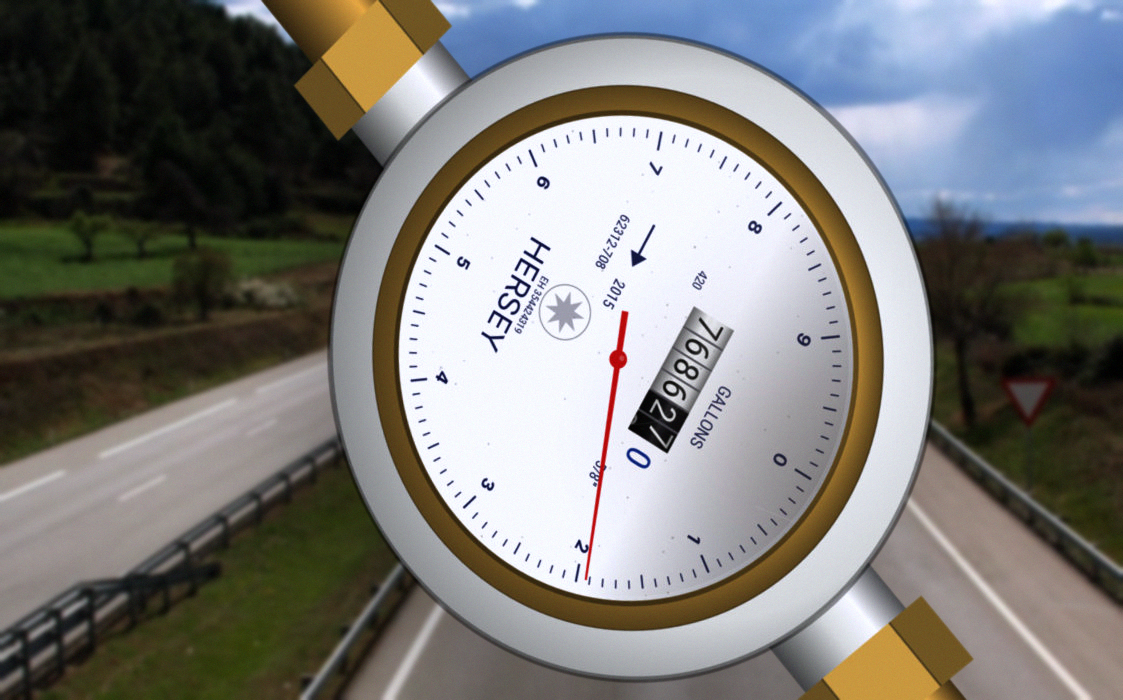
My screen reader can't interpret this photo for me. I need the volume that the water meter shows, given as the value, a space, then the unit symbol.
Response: 7686271.9 gal
